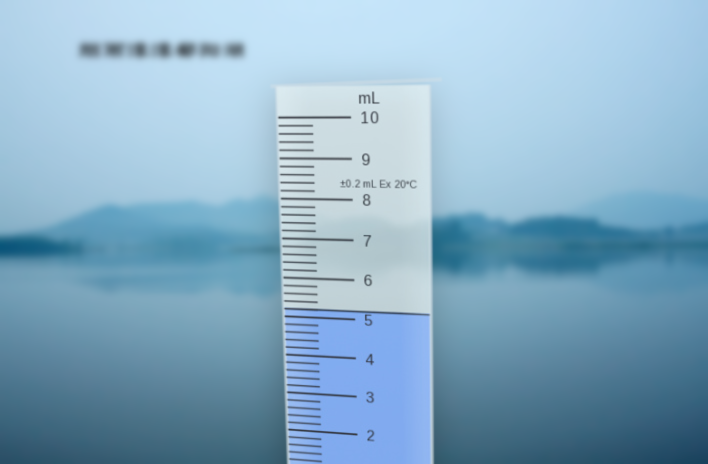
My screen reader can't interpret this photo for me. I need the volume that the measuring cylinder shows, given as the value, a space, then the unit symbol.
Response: 5.2 mL
